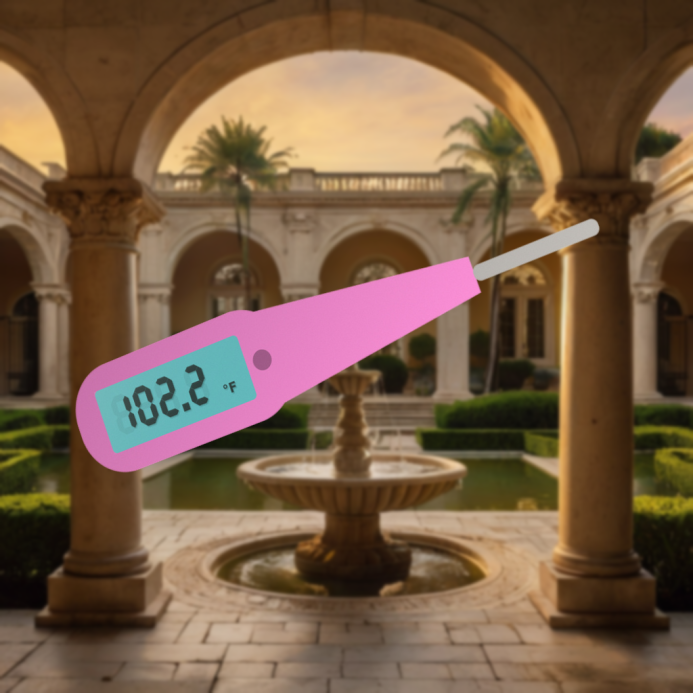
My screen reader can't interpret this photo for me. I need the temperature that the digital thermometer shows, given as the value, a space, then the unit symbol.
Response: 102.2 °F
